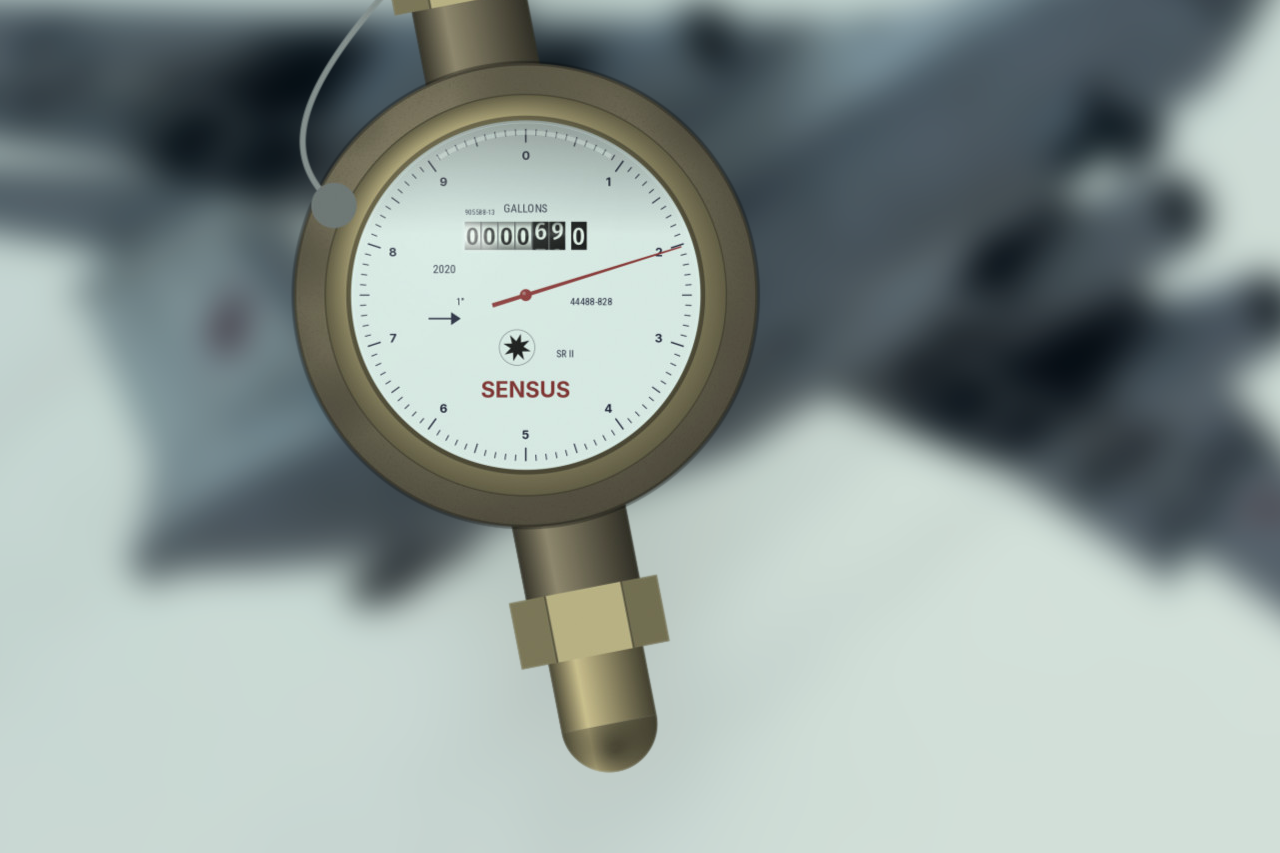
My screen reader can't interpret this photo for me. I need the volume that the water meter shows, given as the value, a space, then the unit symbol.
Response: 692.0 gal
